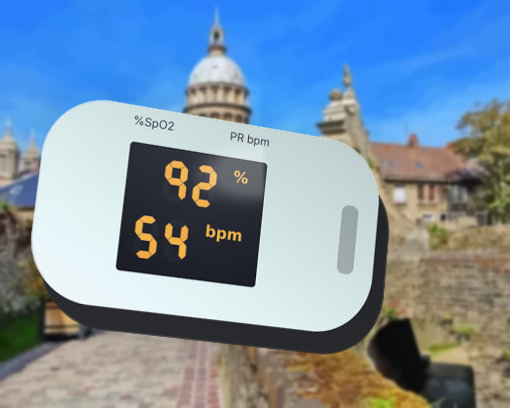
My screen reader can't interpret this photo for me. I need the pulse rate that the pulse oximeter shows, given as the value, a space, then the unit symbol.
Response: 54 bpm
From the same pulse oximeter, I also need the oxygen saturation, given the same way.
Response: 92 %
